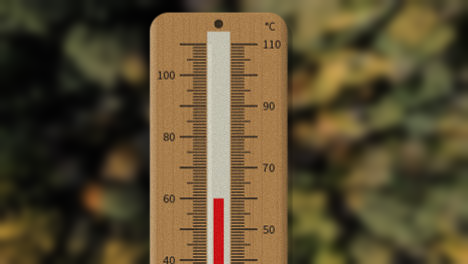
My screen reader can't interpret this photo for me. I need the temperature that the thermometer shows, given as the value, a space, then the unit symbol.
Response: 60 °C
